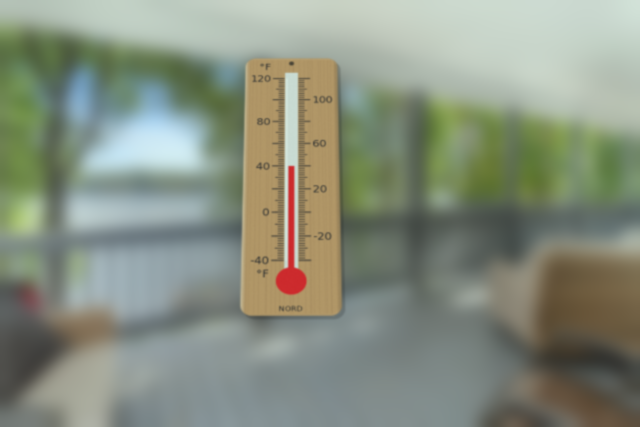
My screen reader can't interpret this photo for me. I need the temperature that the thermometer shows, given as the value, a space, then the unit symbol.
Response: 40 °F
